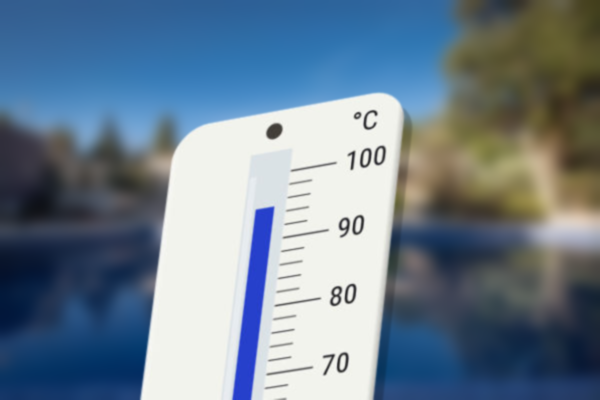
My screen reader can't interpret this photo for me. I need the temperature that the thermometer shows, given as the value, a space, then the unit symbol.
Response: 95 °C
